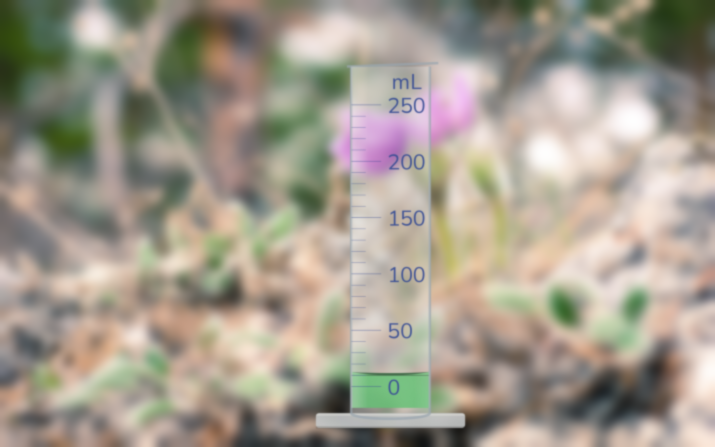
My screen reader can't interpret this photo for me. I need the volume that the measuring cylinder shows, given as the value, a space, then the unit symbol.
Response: 10 mL
